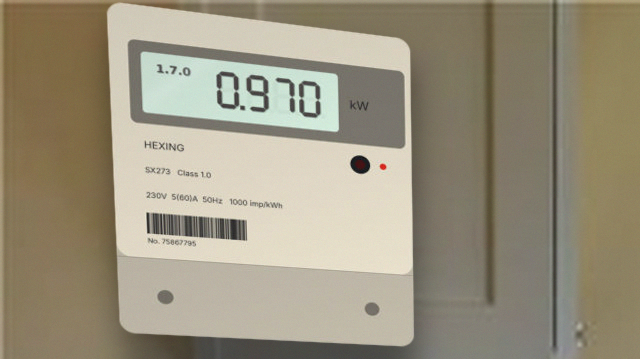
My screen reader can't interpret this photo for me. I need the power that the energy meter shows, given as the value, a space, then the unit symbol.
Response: 0.970 kW
